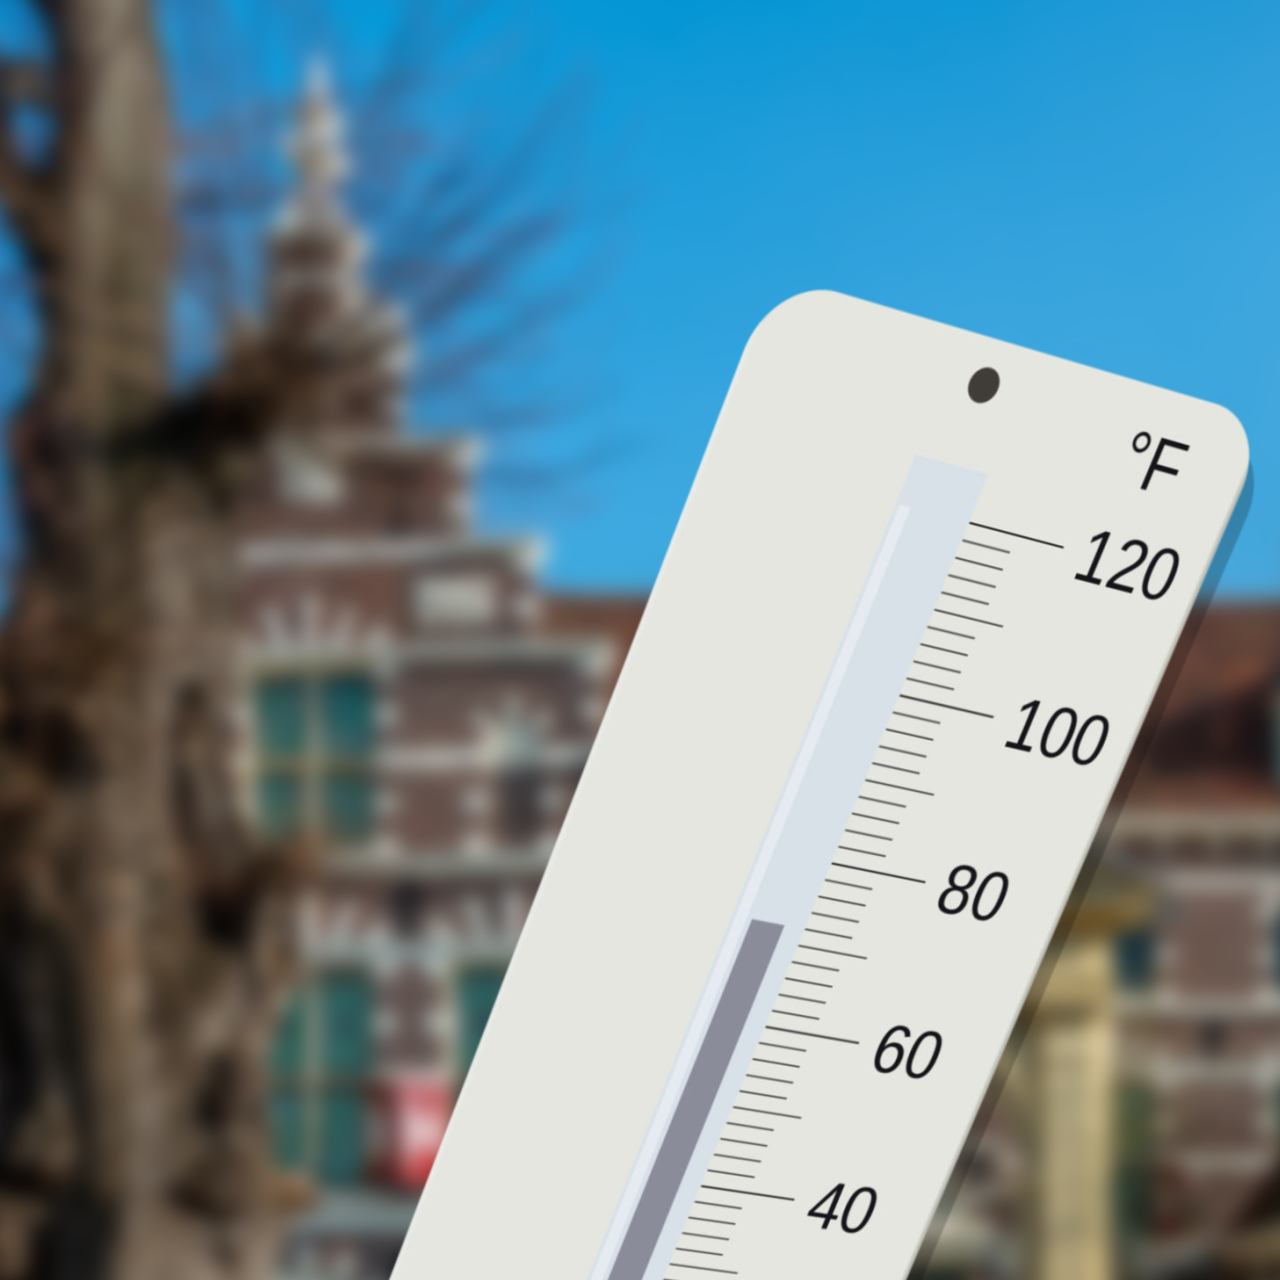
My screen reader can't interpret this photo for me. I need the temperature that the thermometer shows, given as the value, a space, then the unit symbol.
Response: 72 °F
